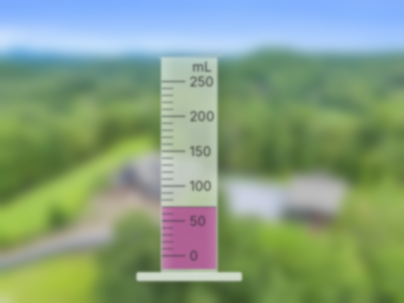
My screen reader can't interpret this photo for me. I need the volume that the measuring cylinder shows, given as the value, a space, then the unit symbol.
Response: 70 mL
